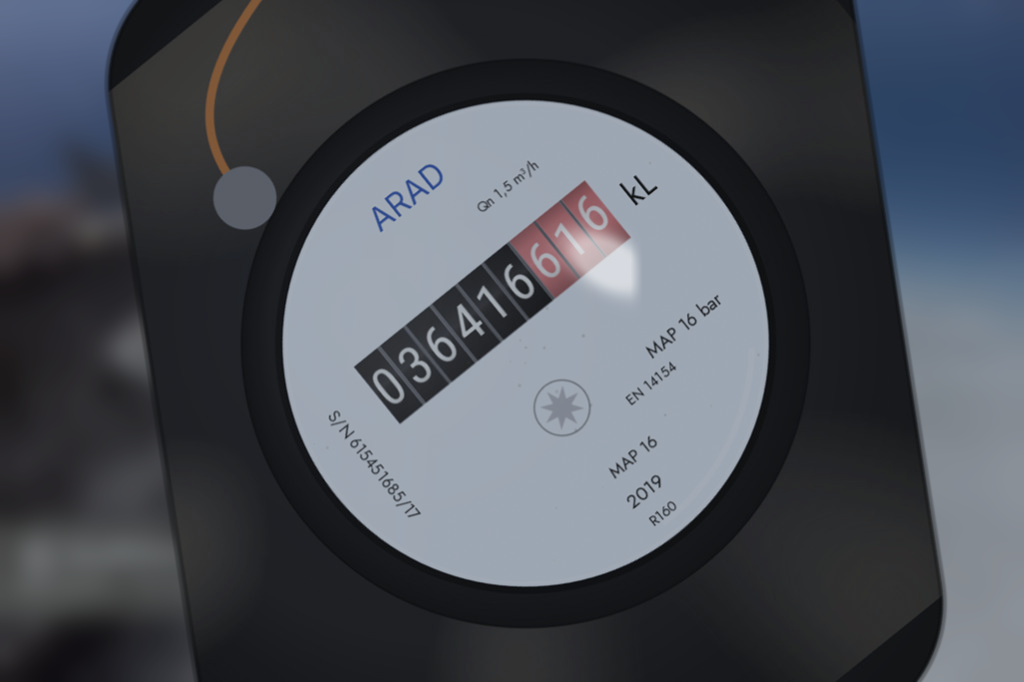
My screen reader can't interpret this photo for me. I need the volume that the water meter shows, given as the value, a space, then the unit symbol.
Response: 36416.616 kL
